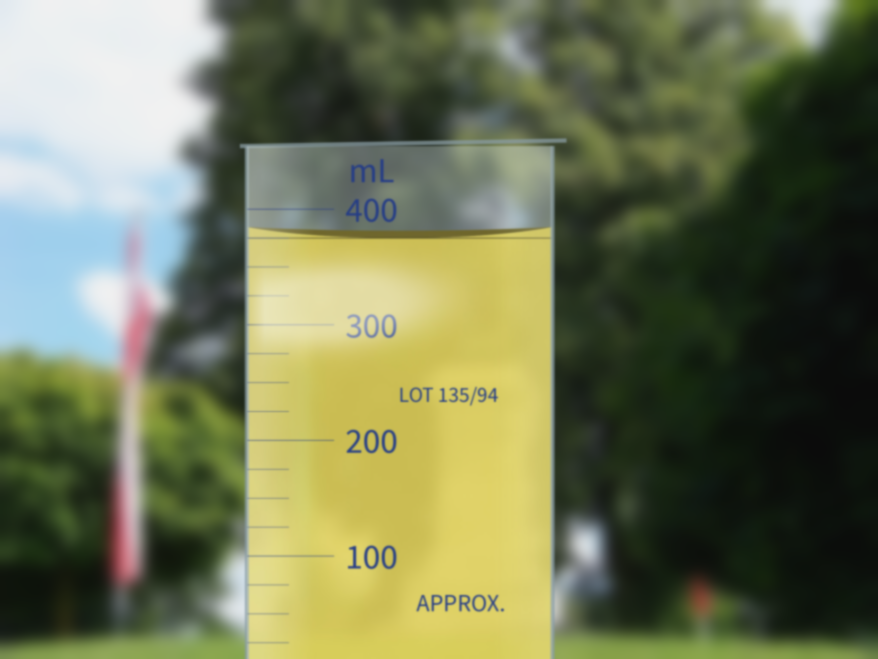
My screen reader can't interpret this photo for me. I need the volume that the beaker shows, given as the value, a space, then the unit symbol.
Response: 375 mL
